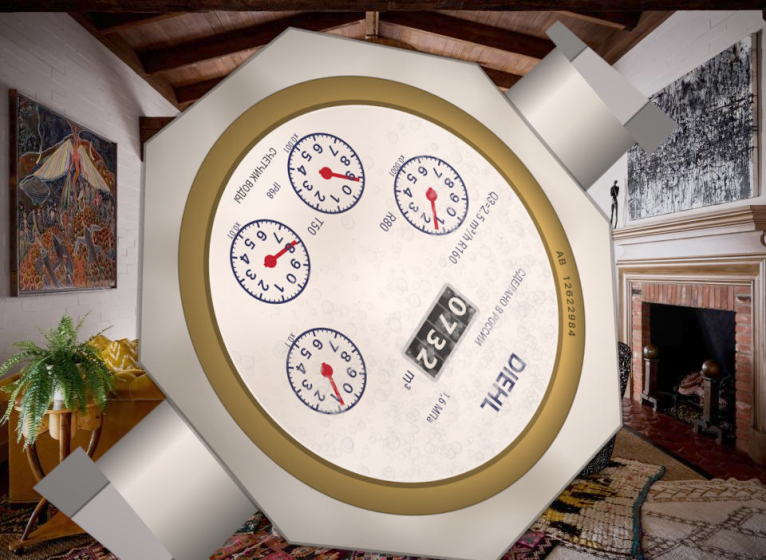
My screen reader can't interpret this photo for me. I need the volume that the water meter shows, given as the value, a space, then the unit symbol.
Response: 732.0791 m³
